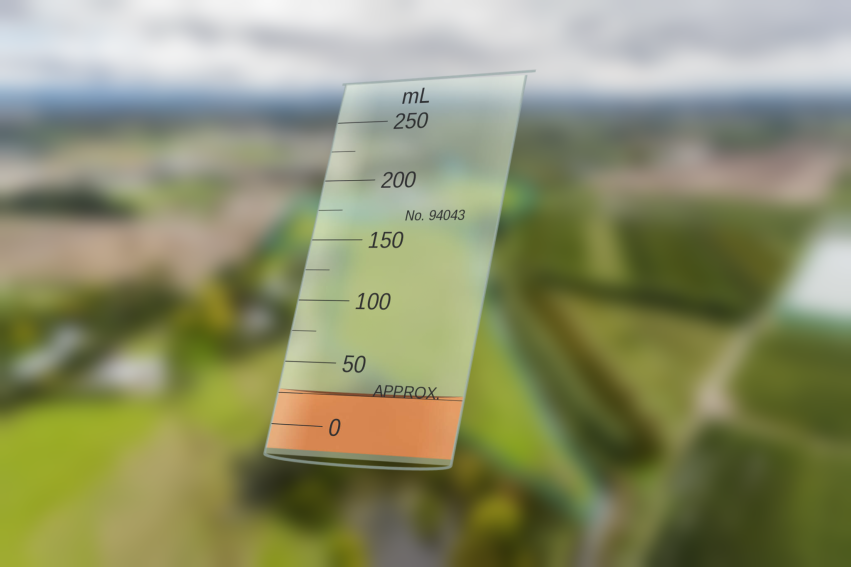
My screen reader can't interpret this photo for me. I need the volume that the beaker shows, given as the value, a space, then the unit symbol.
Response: 25 mL
